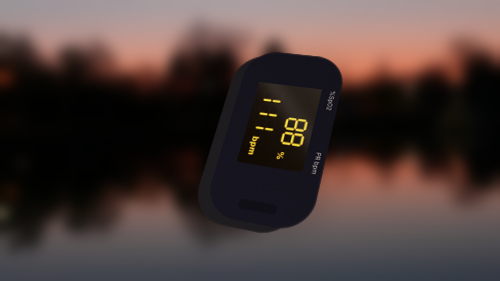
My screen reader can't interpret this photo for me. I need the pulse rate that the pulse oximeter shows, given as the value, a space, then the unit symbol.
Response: 111 bpm
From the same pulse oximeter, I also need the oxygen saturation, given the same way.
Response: 88 %
